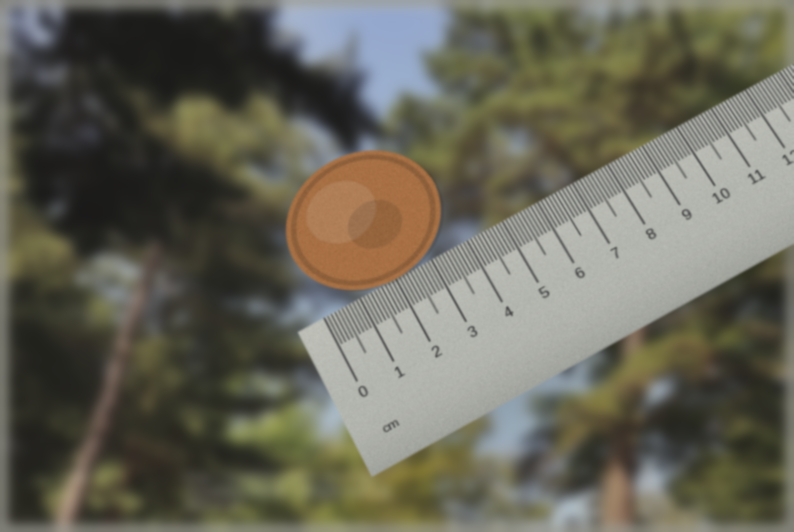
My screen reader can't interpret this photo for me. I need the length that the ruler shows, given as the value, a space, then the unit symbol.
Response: 4 cm
